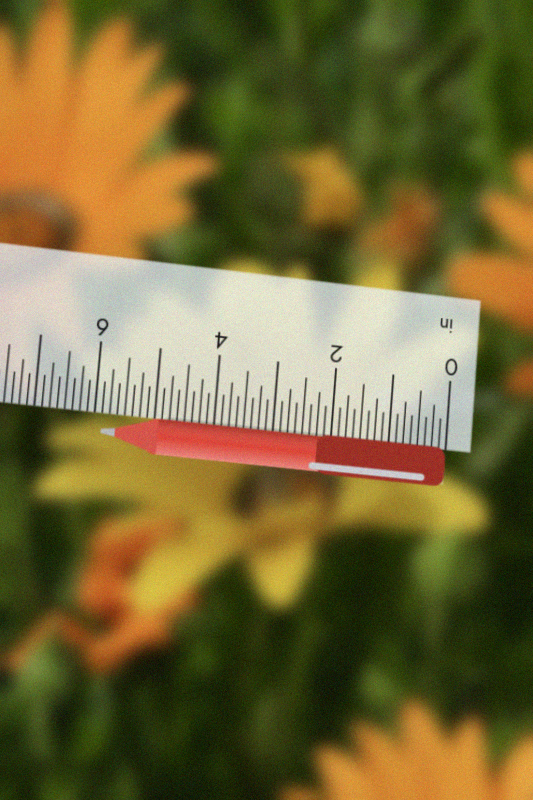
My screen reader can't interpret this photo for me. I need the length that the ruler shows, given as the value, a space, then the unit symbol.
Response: 5.875 in
